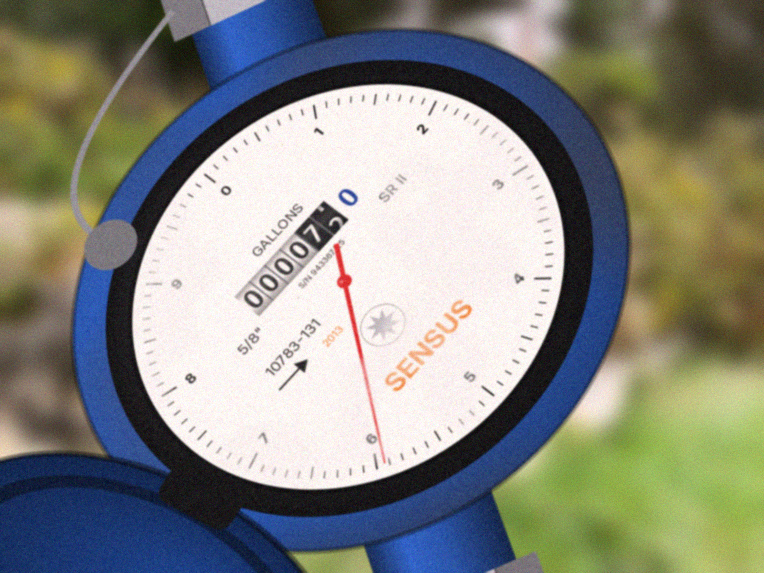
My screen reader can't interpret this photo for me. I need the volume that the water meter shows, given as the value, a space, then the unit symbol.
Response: 715.9 gal
